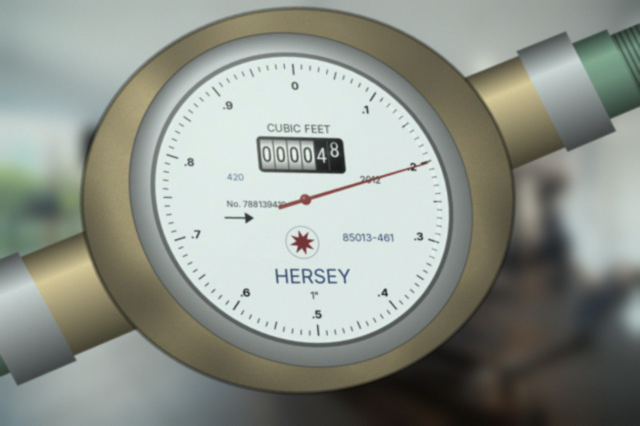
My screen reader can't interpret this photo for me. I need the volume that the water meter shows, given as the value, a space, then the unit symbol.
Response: 48.20 ft³
